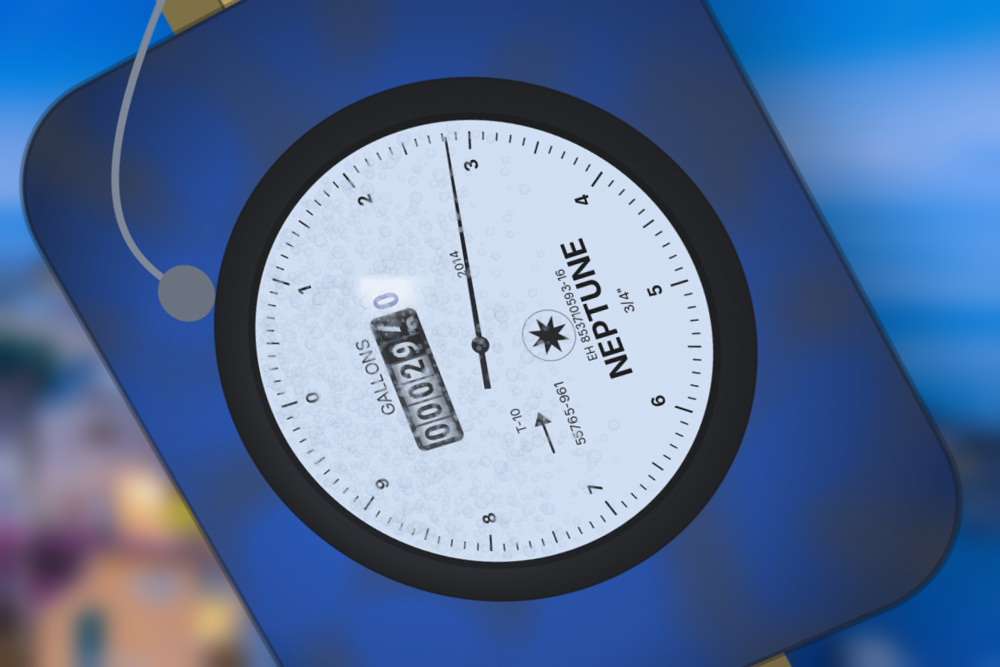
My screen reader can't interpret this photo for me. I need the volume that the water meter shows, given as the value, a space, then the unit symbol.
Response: 2972.8 gal
